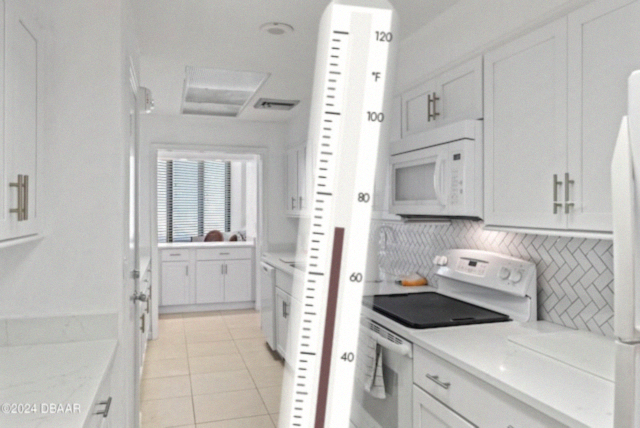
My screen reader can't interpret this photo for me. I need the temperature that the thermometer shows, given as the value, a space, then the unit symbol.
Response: 72 °F
